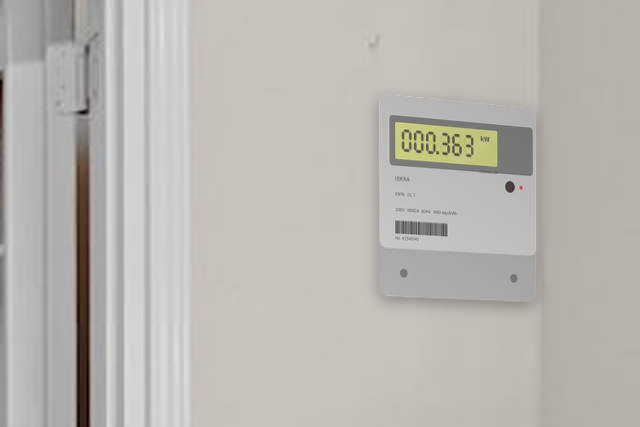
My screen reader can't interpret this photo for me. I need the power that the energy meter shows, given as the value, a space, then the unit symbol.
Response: 0.363 kW
